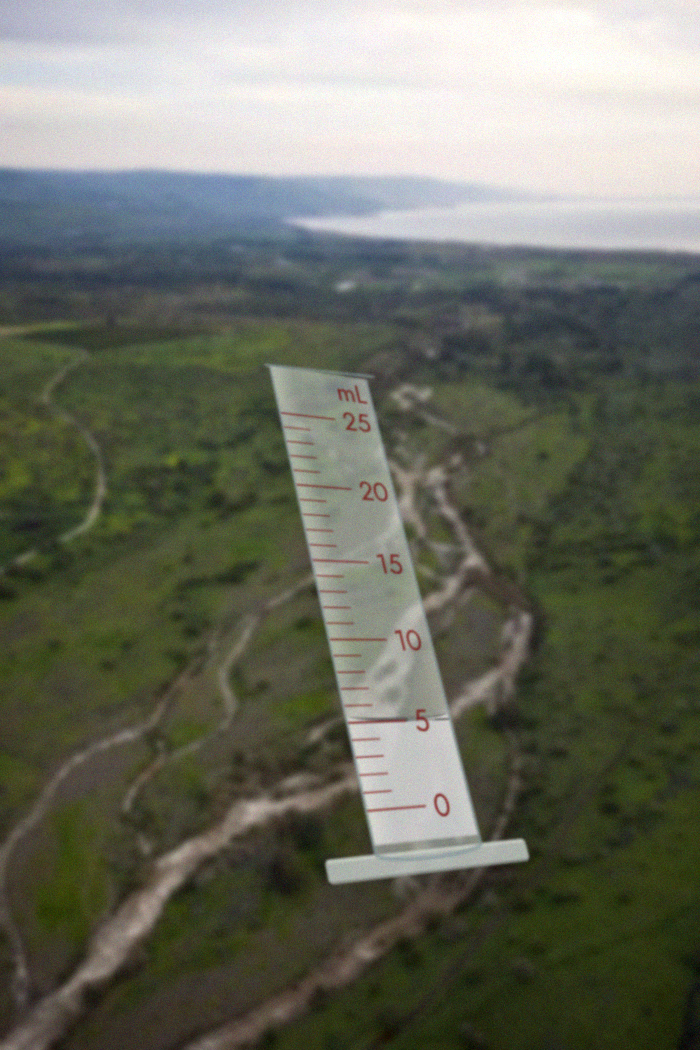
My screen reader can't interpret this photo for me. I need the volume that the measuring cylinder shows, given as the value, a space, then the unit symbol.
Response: 5 mL
